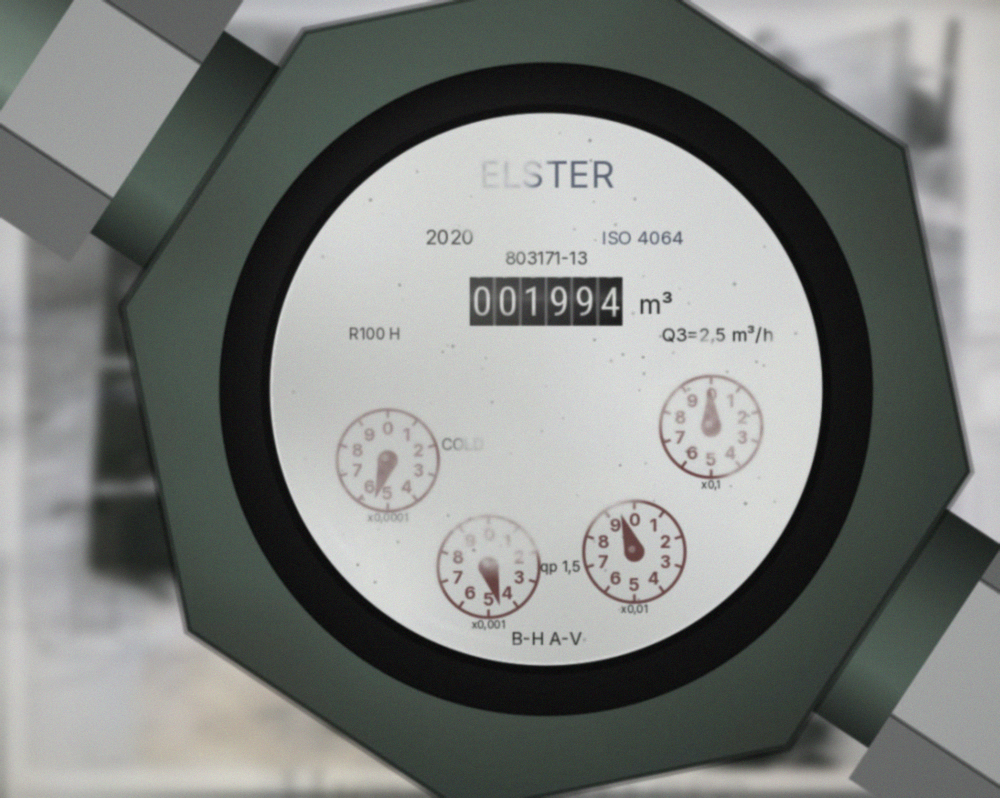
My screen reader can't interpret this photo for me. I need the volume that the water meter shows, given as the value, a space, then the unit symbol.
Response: 1993.9945 m³
